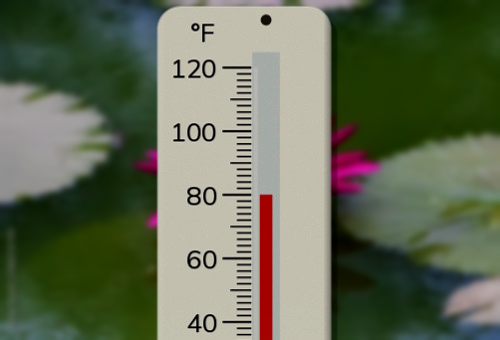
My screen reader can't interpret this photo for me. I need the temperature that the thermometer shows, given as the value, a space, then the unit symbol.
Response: 80 °F
